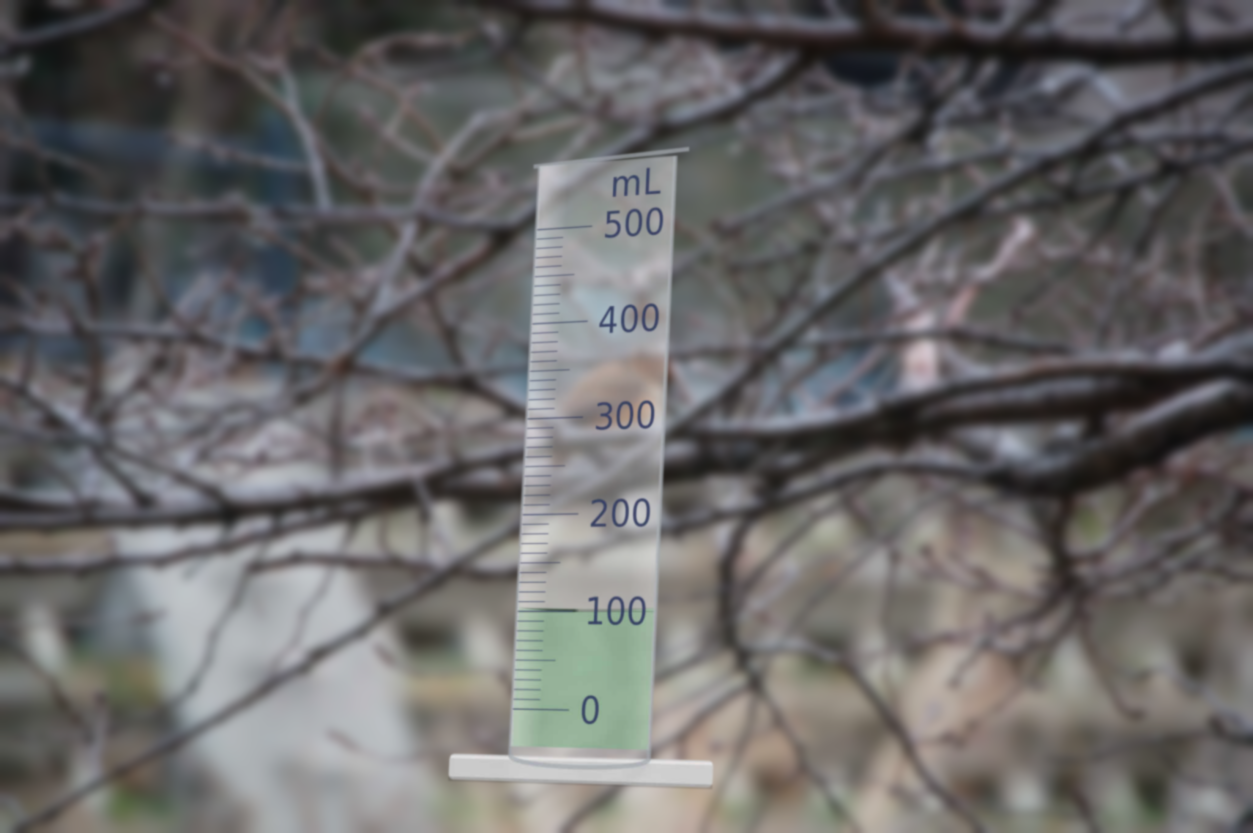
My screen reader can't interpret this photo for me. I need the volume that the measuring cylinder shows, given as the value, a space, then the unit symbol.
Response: 100 mL
